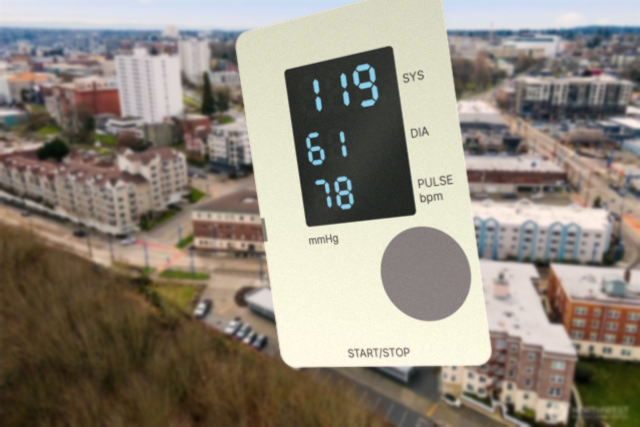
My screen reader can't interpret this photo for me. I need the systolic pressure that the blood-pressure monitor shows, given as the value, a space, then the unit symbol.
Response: 119 mmHg
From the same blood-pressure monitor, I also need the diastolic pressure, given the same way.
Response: 61 mmHg
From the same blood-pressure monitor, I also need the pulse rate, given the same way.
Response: 78 bpm
